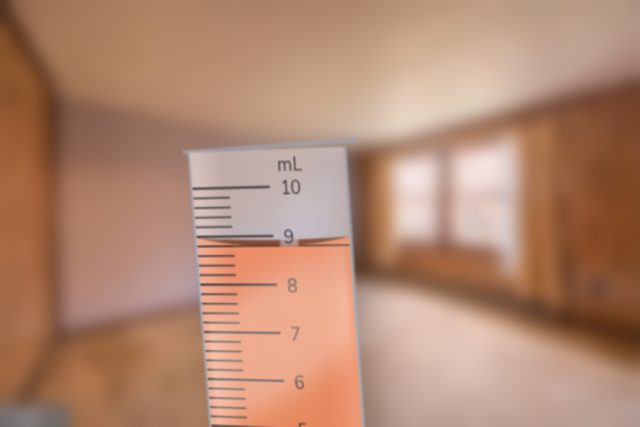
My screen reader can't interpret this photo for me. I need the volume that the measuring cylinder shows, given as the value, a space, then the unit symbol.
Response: 8.8 mL
